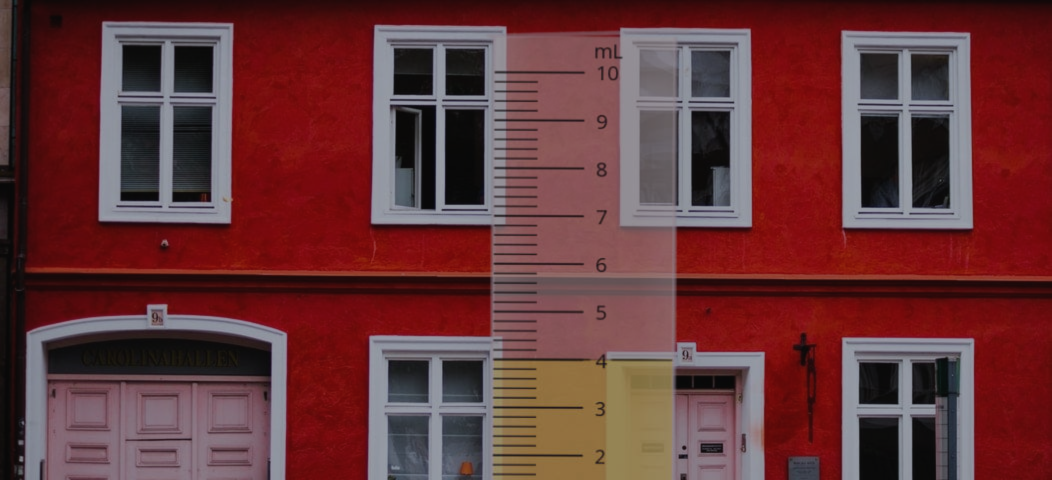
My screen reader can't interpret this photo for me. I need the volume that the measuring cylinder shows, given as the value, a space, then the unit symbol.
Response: 4 mL
